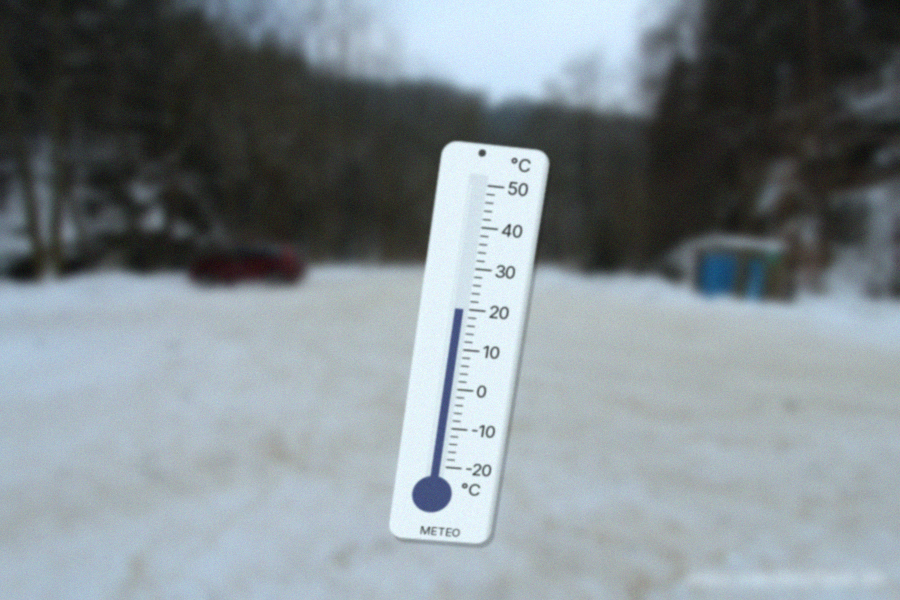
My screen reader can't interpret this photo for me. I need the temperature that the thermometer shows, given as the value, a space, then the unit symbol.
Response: 20 °C
